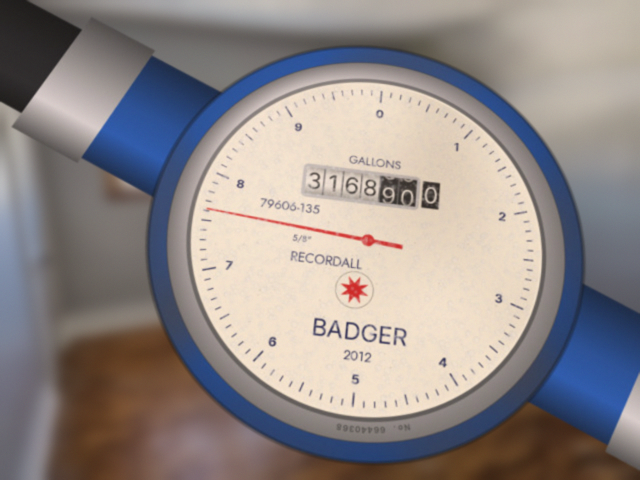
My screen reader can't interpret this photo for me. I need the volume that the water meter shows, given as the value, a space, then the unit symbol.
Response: 3168897.6 gal
